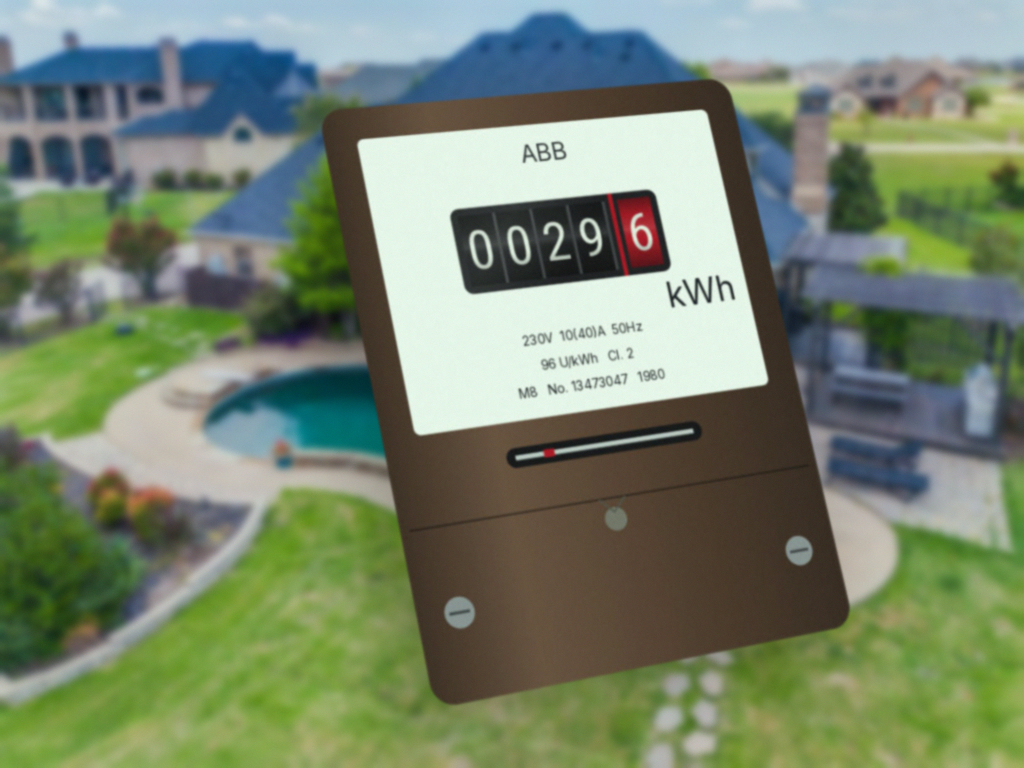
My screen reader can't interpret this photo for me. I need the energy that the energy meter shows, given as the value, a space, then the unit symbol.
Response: 29.6 kWh
